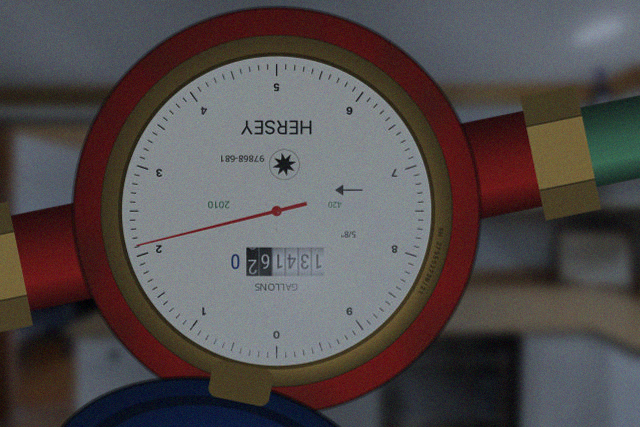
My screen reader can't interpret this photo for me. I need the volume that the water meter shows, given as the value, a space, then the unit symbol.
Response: 1341622.1 gal
